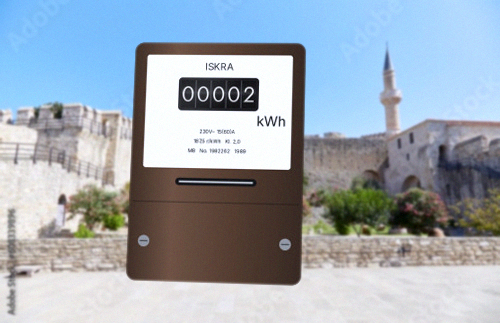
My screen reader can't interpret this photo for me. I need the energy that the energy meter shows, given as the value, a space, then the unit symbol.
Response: 2 kWh
